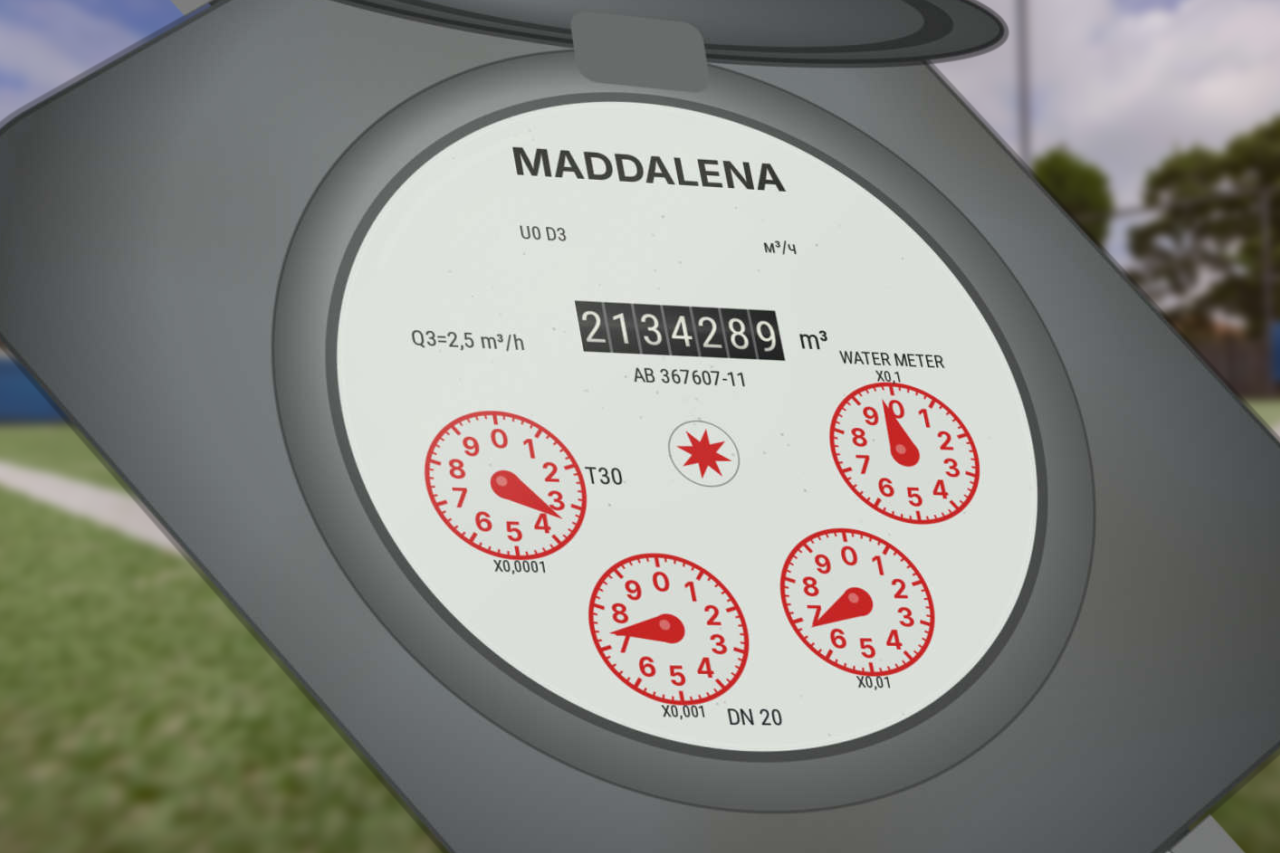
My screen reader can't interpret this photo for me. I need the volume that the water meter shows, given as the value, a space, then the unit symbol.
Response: 2134288.9673 m³
